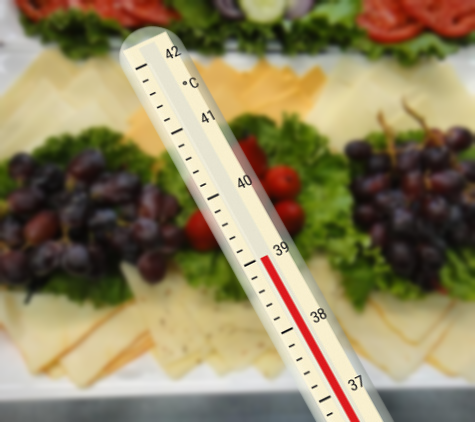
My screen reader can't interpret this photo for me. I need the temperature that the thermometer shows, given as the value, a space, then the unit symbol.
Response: 39 °C
